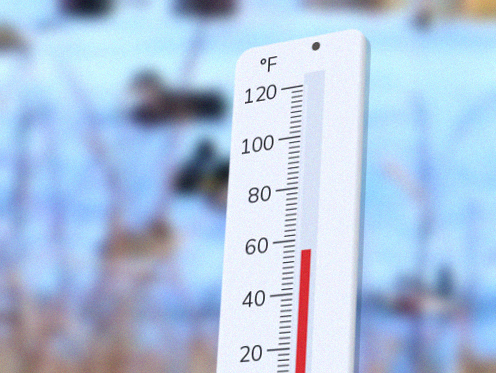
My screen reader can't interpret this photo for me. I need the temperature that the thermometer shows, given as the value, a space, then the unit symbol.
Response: 56 °F
